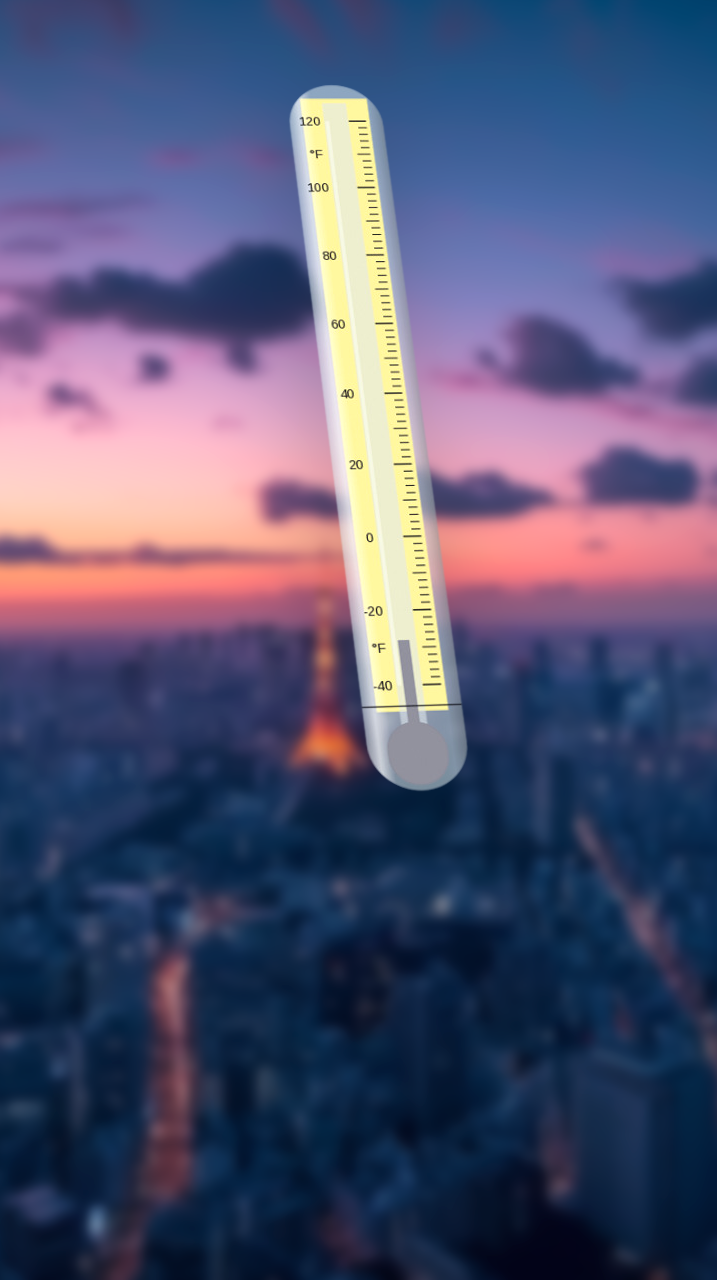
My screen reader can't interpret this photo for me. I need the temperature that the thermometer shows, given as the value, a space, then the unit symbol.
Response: -28 °F
